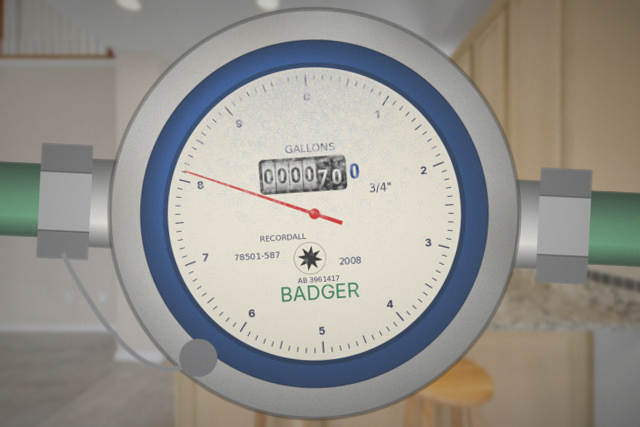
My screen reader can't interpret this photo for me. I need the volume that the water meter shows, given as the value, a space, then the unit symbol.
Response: 698.1 gal
